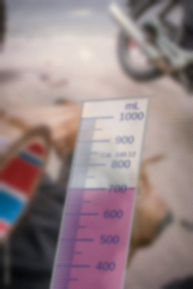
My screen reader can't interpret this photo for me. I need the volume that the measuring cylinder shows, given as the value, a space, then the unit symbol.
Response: 700 mL
